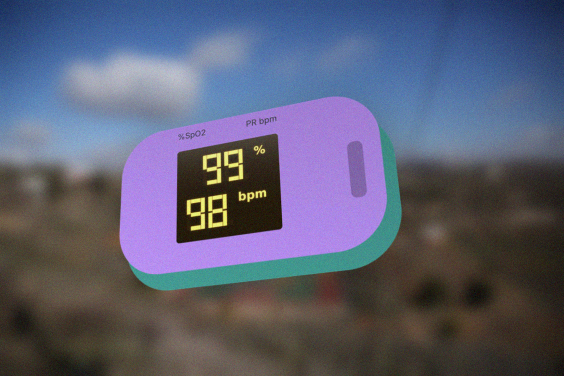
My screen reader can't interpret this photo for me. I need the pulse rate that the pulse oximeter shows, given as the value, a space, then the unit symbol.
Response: 98 bpm
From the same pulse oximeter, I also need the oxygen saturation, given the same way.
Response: 99 %
